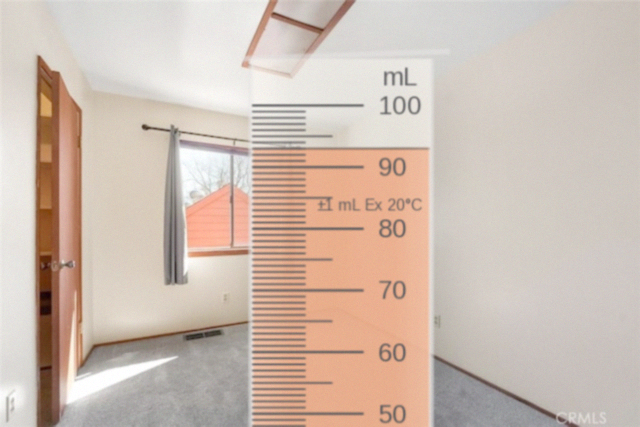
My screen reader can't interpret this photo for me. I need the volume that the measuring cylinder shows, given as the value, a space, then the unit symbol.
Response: 93 mL
